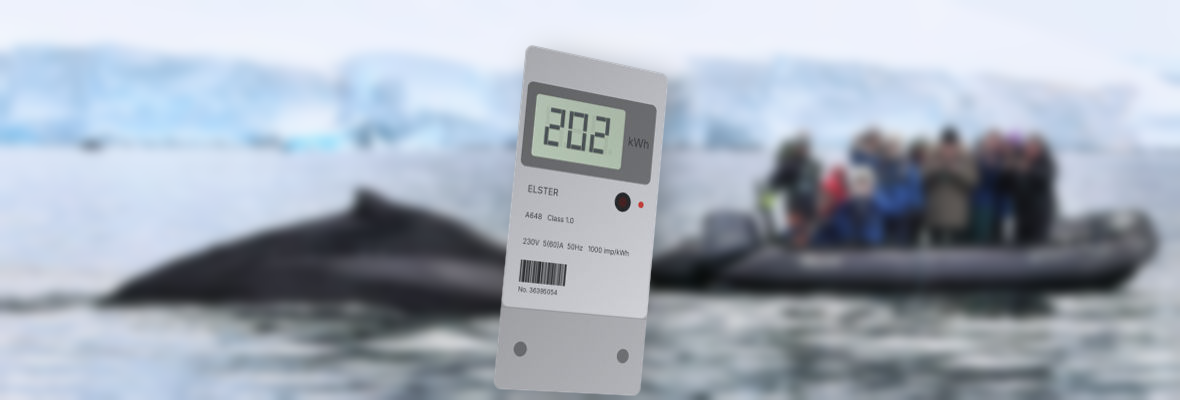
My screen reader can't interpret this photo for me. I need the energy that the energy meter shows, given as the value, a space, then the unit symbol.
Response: 202 kWh
